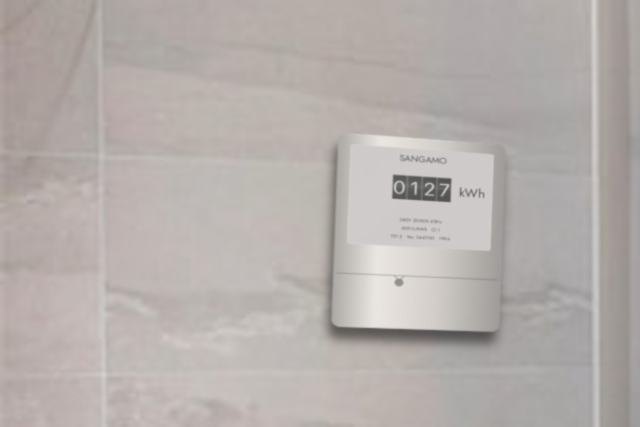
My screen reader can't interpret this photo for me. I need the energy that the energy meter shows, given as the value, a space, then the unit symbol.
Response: 127 kWh
